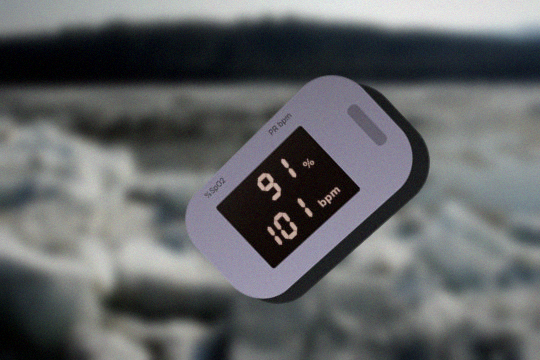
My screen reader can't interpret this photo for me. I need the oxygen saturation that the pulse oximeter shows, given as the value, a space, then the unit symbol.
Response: 91 %
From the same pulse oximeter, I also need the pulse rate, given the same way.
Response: 101 bpm
